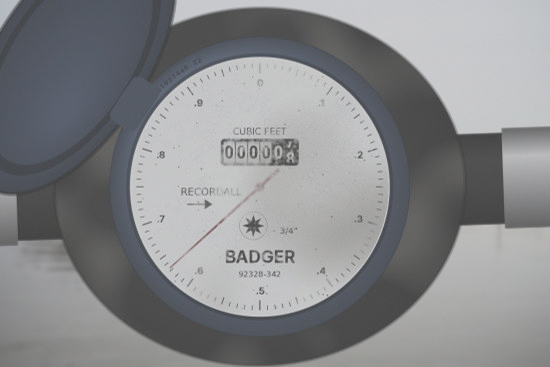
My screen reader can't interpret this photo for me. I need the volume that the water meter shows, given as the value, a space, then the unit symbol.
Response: 7.63 ft³
